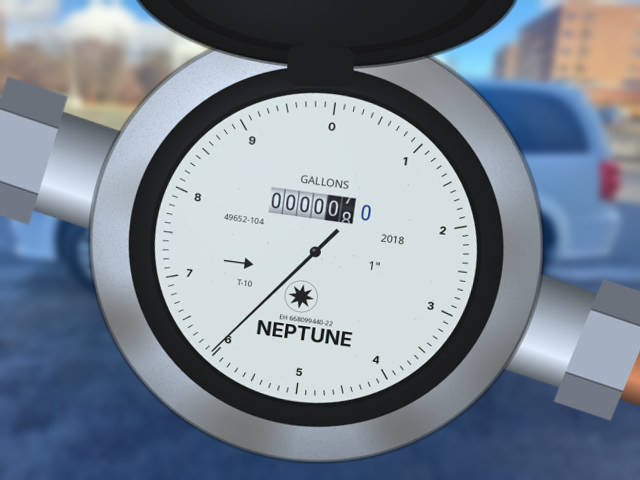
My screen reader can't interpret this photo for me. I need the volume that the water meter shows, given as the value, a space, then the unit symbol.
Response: 76.0 gal
